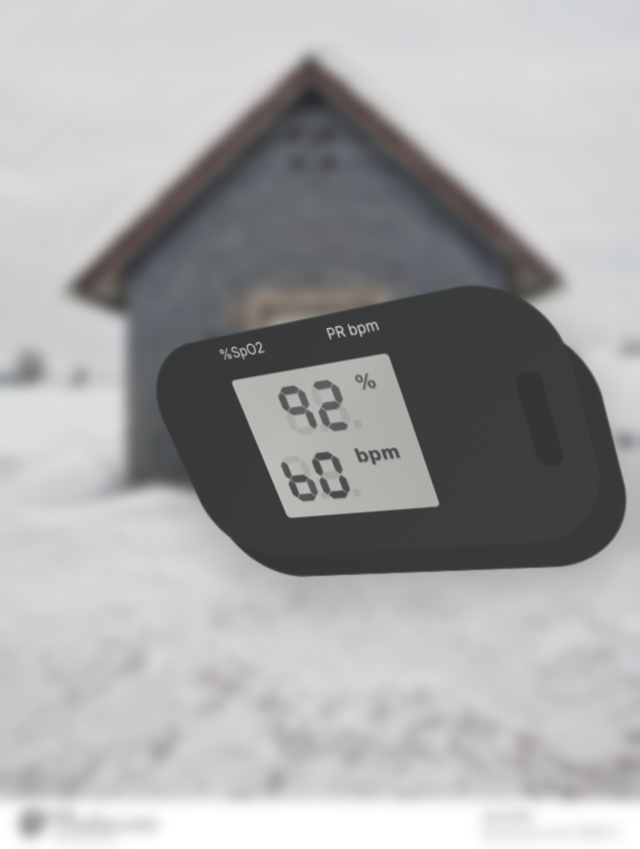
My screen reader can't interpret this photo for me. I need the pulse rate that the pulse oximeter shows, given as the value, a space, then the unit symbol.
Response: 60 bpm
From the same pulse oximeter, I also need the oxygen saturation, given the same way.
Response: 92 %
